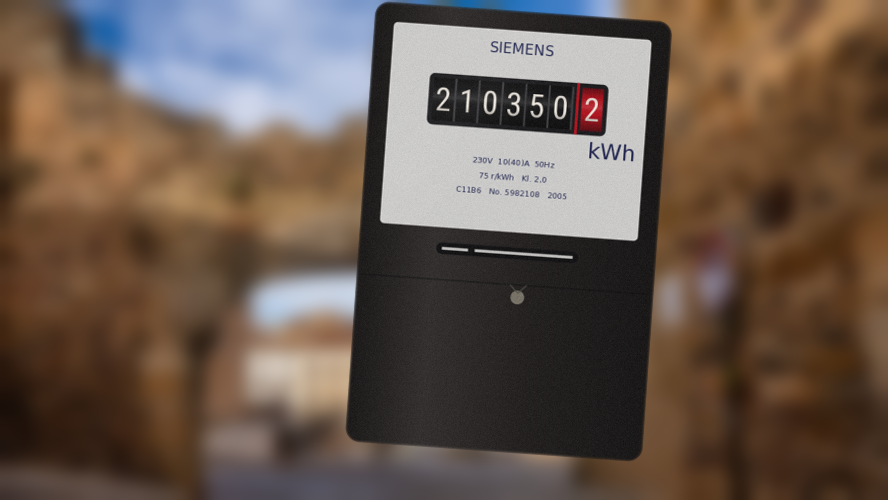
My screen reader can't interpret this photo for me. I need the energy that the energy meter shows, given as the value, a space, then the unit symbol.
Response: 210350.2 kWh
